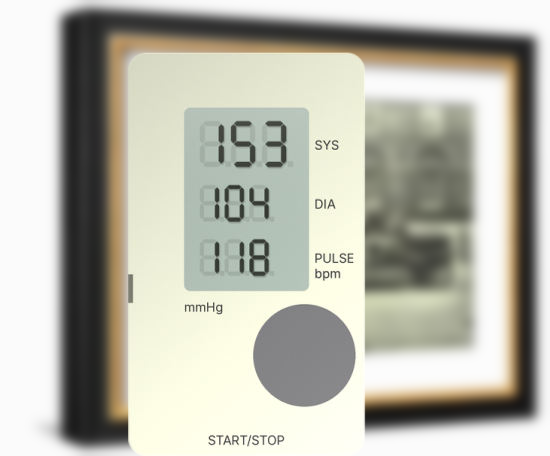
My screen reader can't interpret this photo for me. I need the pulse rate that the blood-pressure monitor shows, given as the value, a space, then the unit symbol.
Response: 118 bpm
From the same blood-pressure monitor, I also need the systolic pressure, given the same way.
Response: 153 mmHg
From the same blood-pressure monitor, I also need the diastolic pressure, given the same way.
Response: 104 mmHg
